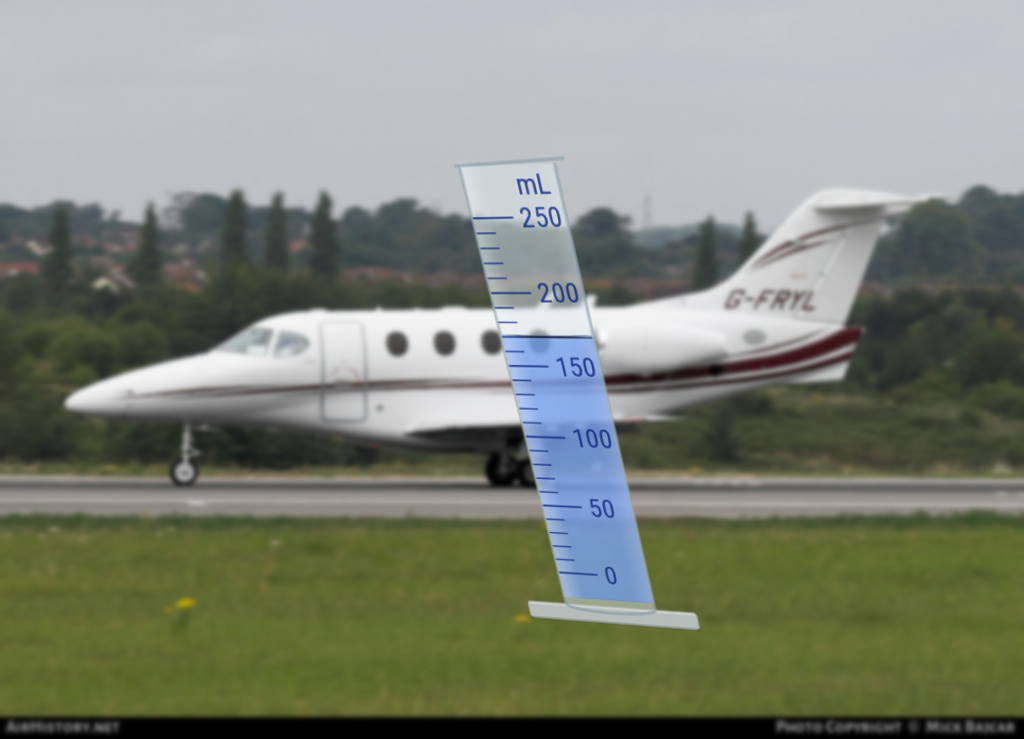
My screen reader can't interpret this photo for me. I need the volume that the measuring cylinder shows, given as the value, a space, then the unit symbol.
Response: 170 mL
